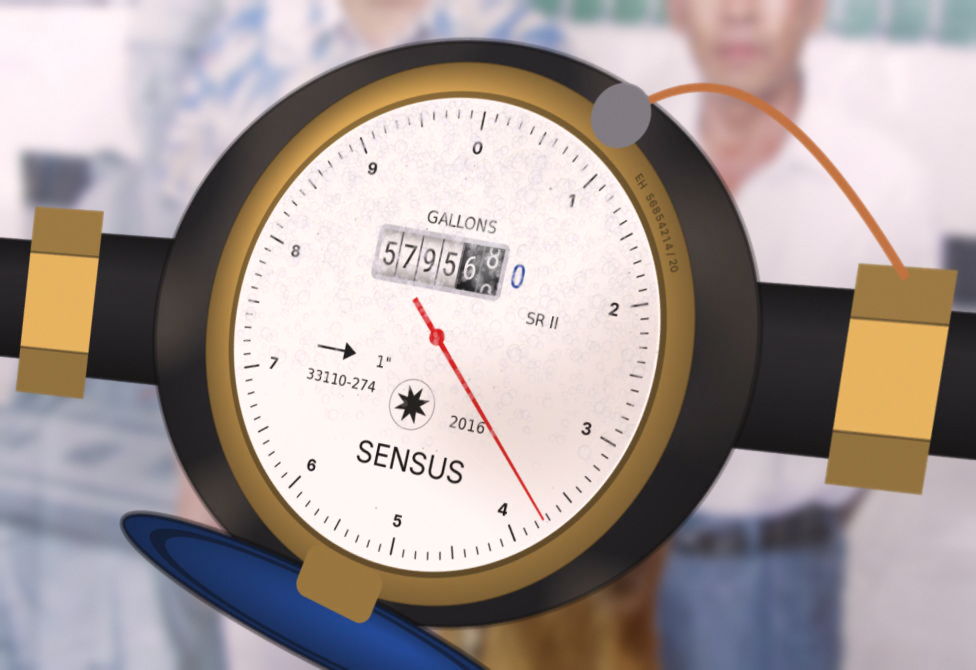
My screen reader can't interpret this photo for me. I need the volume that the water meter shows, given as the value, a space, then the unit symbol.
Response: 5795683.7 gal
